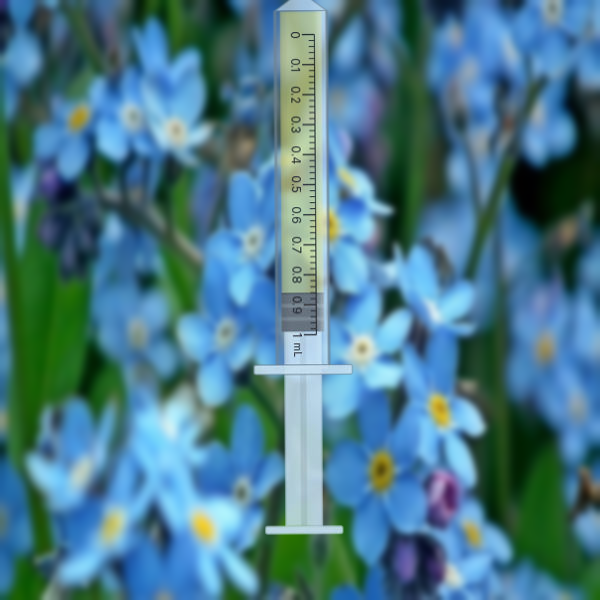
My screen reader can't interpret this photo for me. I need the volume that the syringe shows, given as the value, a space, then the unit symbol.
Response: 0.86 mL
